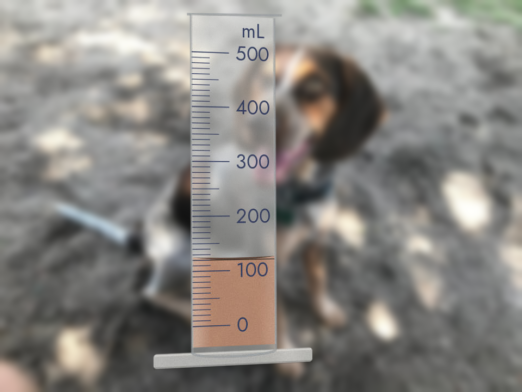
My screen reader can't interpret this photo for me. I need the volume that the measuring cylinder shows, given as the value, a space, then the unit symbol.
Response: 120 mL
